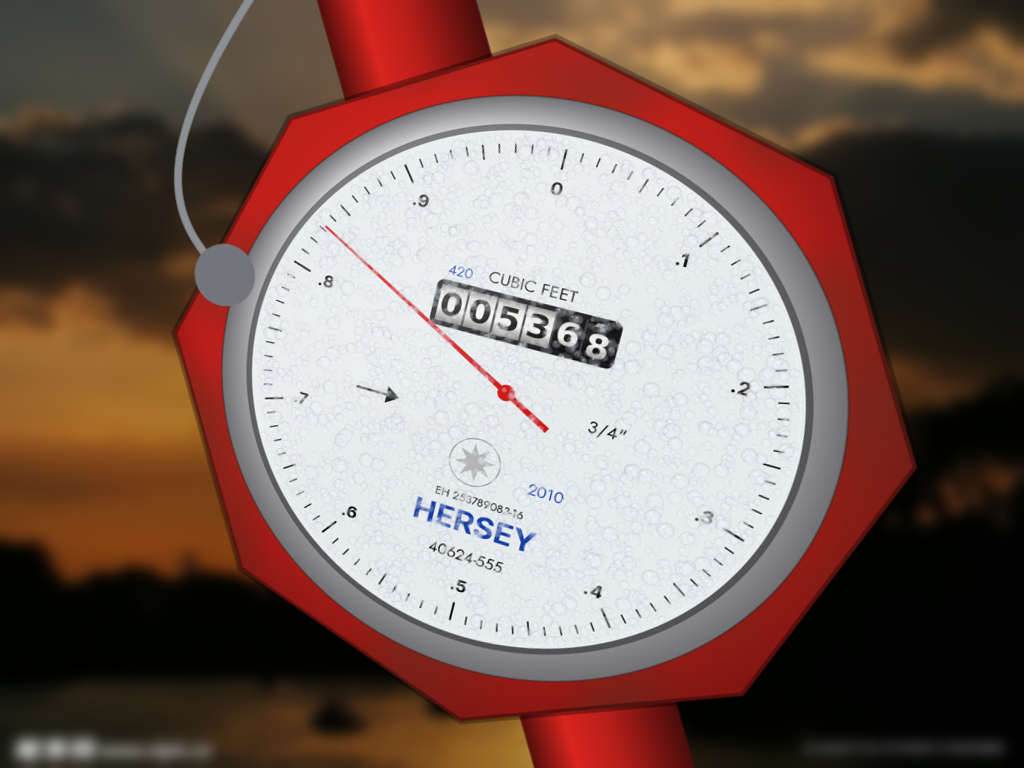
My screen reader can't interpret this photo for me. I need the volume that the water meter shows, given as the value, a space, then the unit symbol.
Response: 5367.83 ft³
